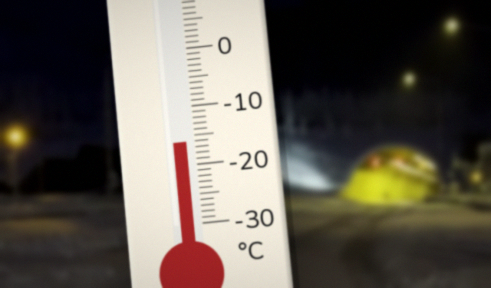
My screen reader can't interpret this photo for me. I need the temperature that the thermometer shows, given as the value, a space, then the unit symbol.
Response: -16 °C
